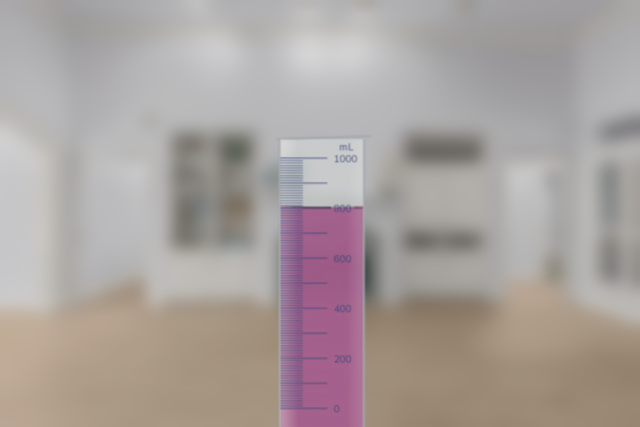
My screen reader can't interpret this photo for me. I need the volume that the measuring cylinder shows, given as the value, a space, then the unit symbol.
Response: 800 mL
